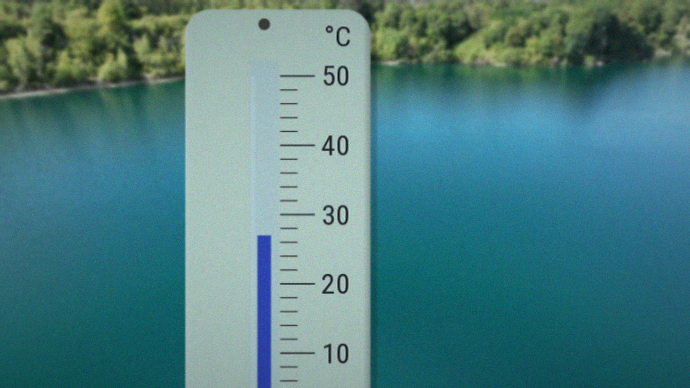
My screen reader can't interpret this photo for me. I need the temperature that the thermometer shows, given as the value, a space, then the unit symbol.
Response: 27 °C
